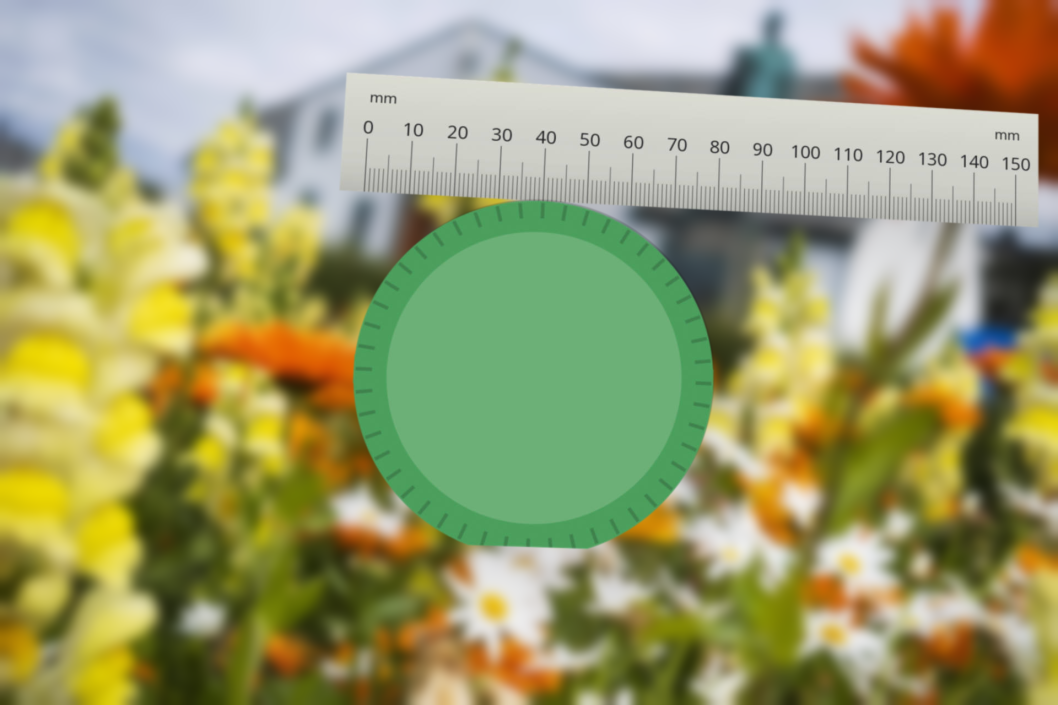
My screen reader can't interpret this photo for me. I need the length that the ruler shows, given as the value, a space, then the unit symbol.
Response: 80 mm
